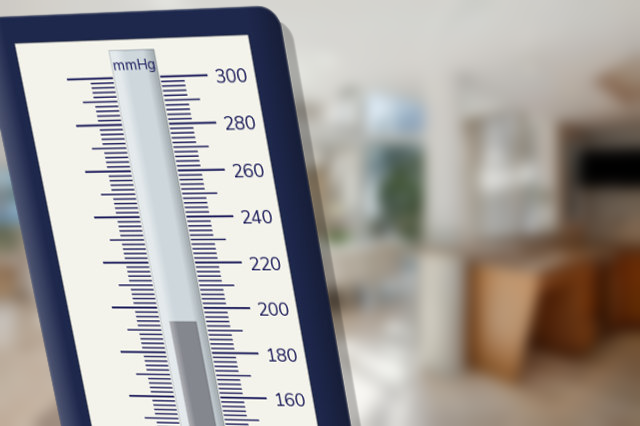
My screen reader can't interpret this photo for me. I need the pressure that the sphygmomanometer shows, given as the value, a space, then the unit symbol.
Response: 194 mmHg
